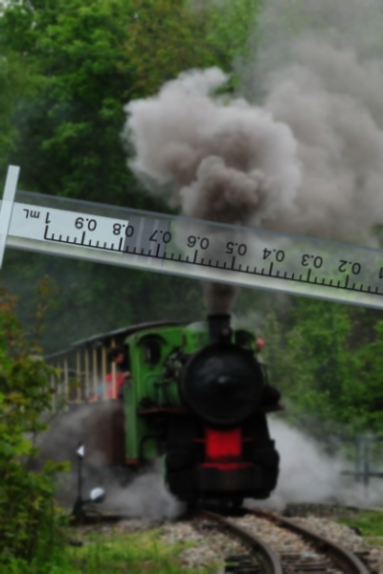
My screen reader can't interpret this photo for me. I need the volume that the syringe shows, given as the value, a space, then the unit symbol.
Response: 0.68 mL
